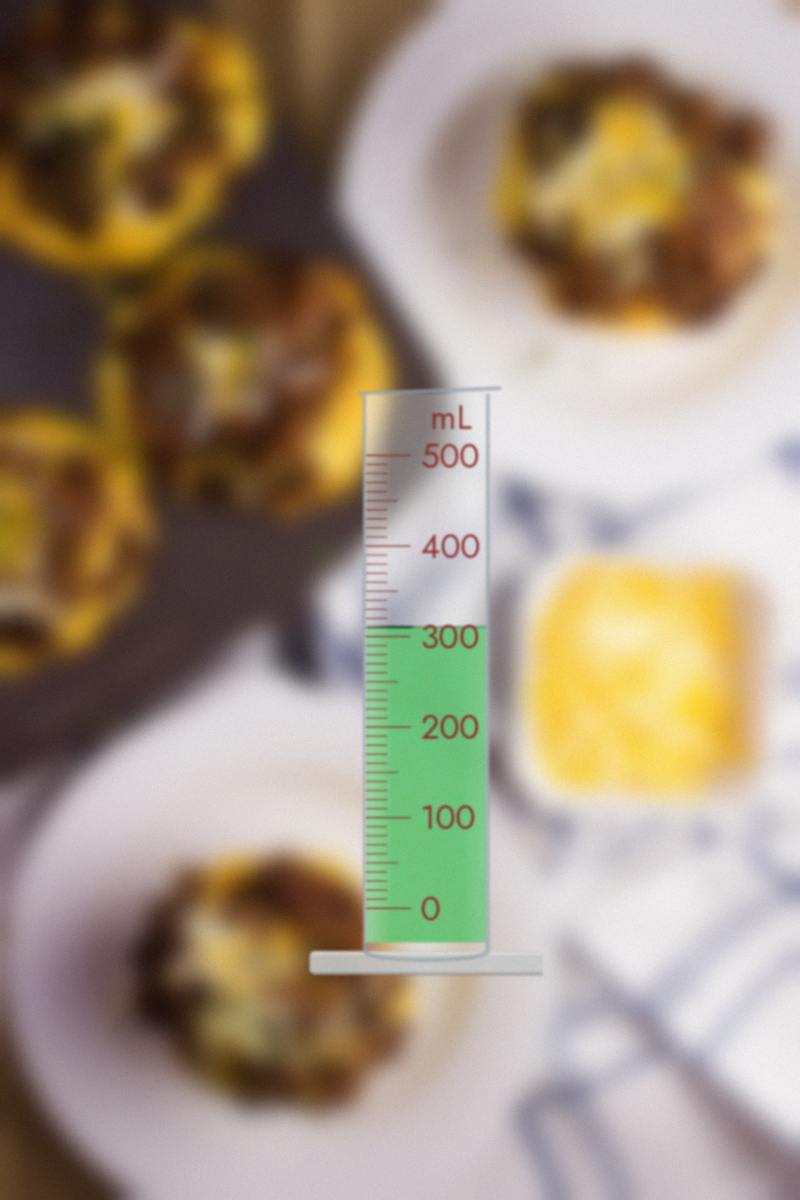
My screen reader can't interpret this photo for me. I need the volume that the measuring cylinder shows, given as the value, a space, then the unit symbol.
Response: 310 mL
